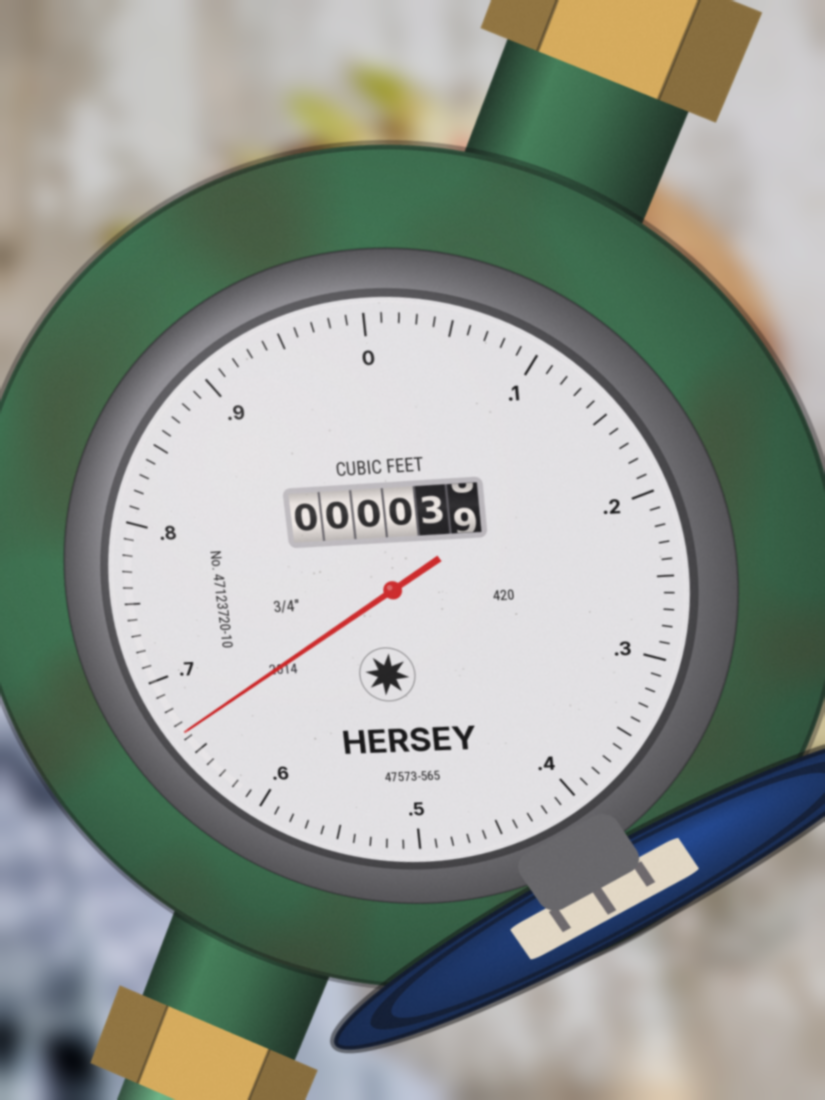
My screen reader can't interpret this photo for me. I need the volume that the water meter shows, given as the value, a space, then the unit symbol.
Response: 38.66 ft³
